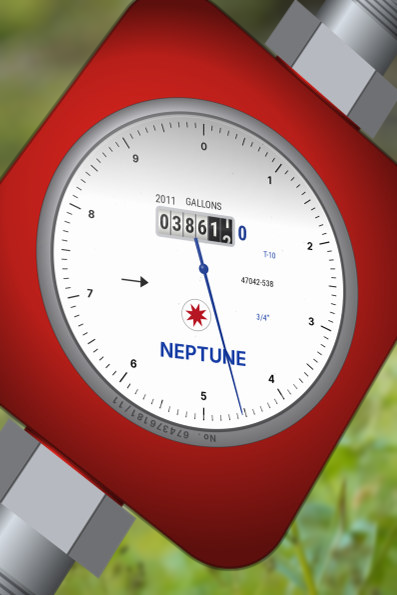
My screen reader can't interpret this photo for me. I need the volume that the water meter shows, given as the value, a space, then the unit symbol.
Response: 386114.5 gal
